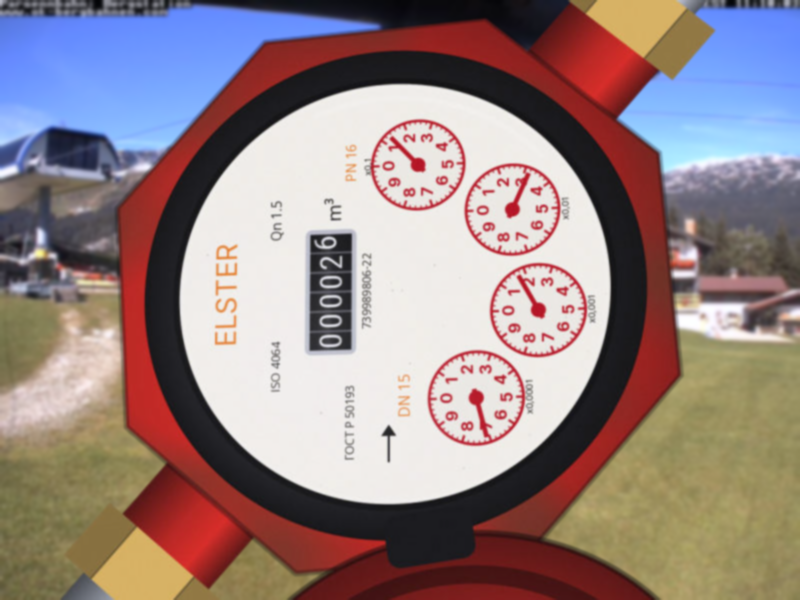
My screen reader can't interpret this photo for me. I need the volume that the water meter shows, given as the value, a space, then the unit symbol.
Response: 26.1317 m³
